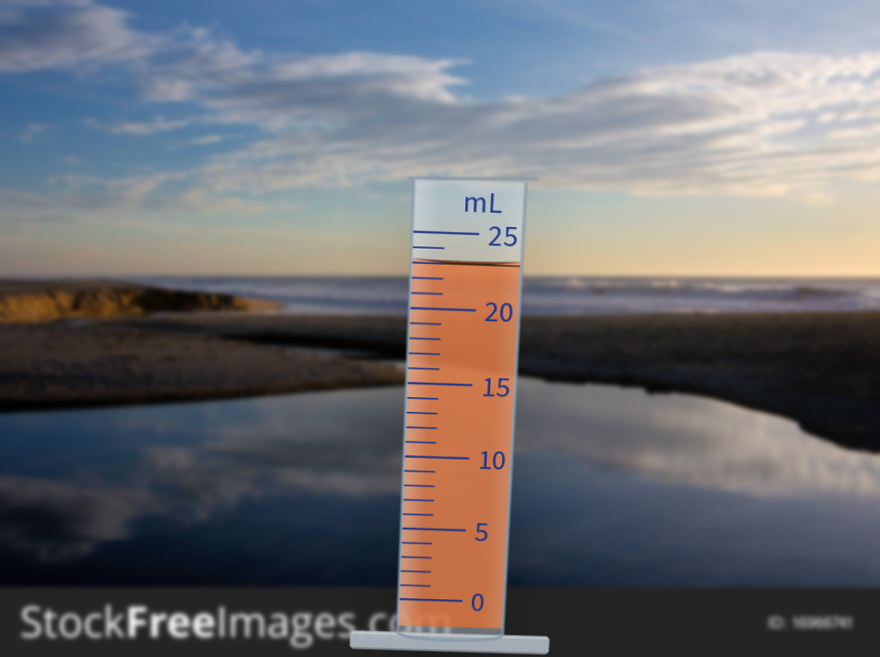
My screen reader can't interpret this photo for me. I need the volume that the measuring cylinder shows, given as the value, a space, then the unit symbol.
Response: 23 mL
